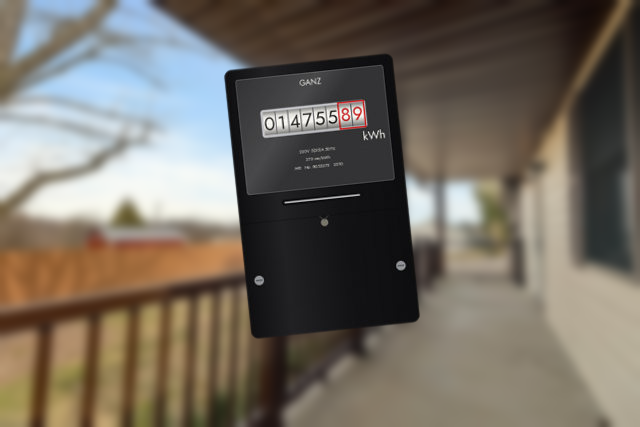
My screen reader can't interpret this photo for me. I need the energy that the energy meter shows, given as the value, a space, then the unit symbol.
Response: 14755.89 kWh
